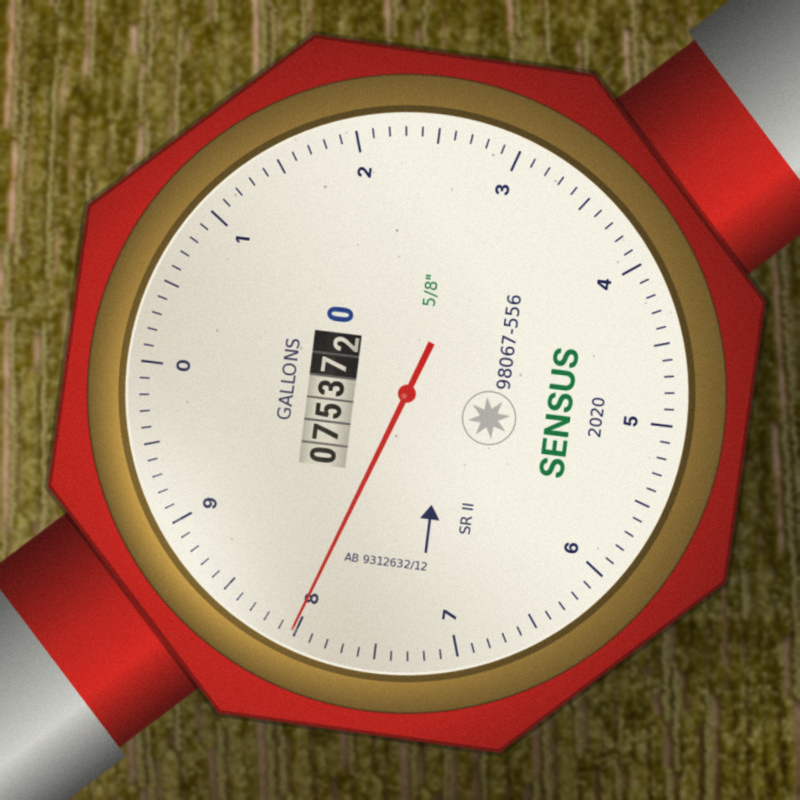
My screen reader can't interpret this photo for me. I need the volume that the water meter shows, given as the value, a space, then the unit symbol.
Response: 753718.0 gal
